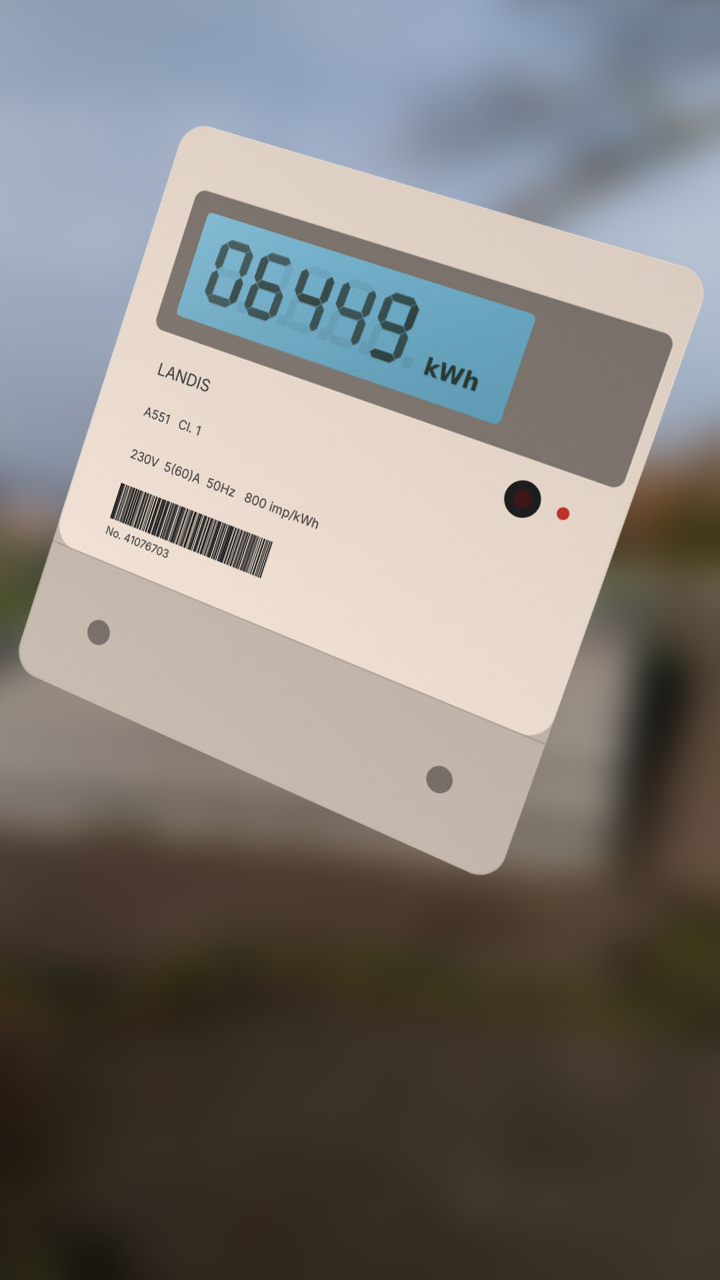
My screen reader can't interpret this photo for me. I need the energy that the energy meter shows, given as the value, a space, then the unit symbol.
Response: 6449 kWh
